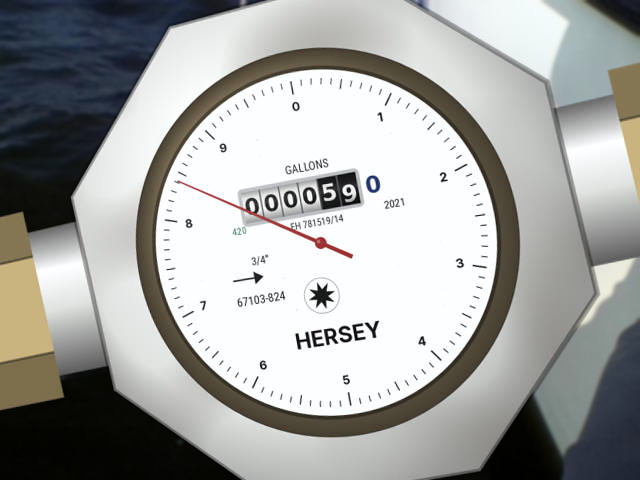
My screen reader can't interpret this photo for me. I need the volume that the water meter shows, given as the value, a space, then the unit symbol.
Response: 588.4 gal
